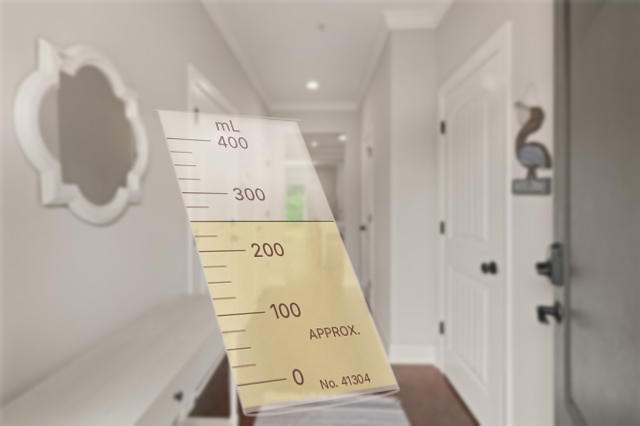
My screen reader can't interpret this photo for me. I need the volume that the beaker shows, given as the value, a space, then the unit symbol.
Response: 250 mL
